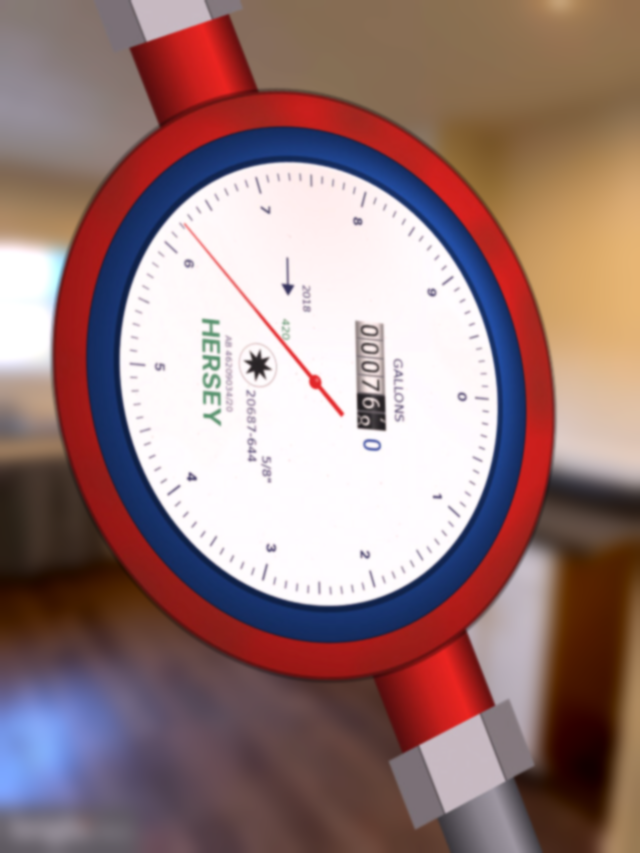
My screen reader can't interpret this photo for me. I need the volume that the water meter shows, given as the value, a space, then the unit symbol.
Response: 7676.2 gal
